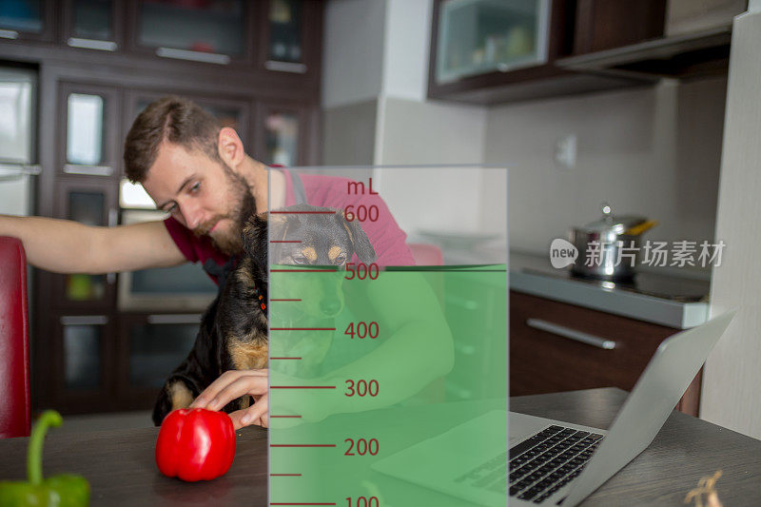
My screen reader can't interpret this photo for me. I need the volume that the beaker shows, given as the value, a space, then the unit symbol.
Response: 500 mL
